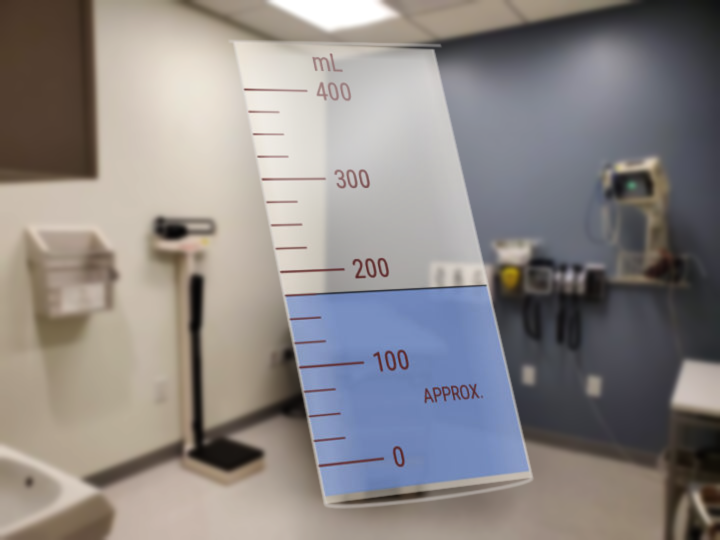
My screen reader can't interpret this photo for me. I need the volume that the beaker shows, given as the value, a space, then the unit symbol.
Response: 175 mL
